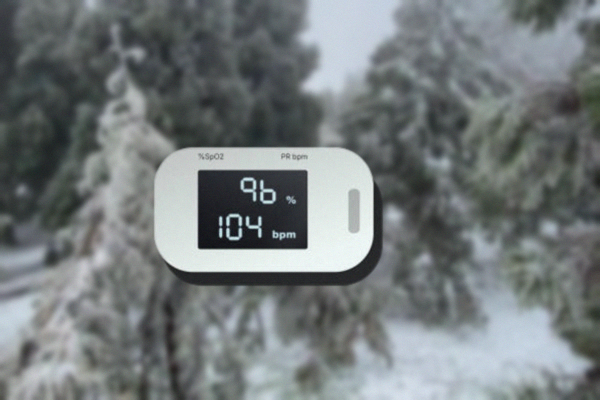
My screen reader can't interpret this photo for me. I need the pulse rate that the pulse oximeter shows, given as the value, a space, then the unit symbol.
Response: 104 bpm
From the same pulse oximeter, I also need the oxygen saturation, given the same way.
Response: 96 %
